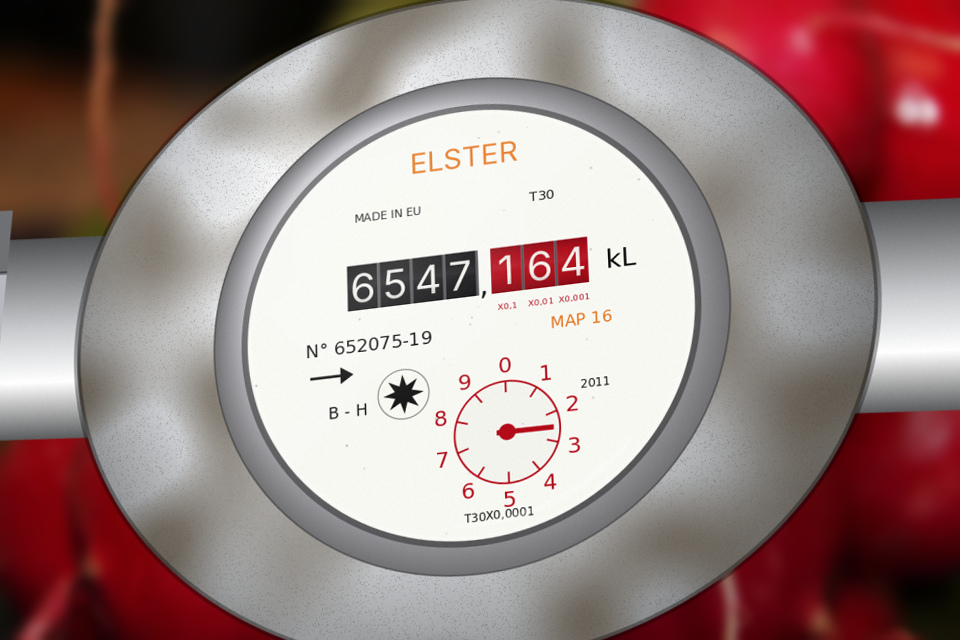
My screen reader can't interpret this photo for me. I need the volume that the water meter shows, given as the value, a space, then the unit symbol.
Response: 6547.1642 kL
